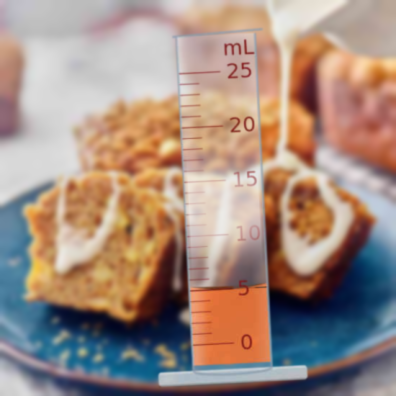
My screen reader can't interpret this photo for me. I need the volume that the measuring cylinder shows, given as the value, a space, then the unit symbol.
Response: 5 mL
